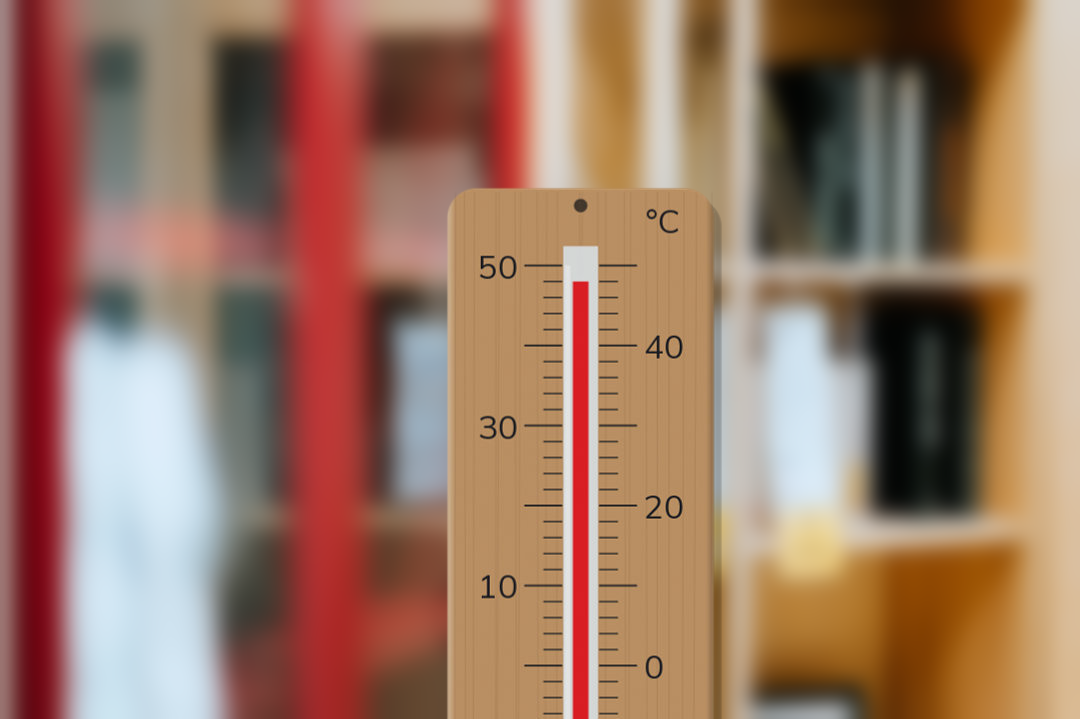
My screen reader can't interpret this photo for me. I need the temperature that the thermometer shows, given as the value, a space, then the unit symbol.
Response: 48 °C
